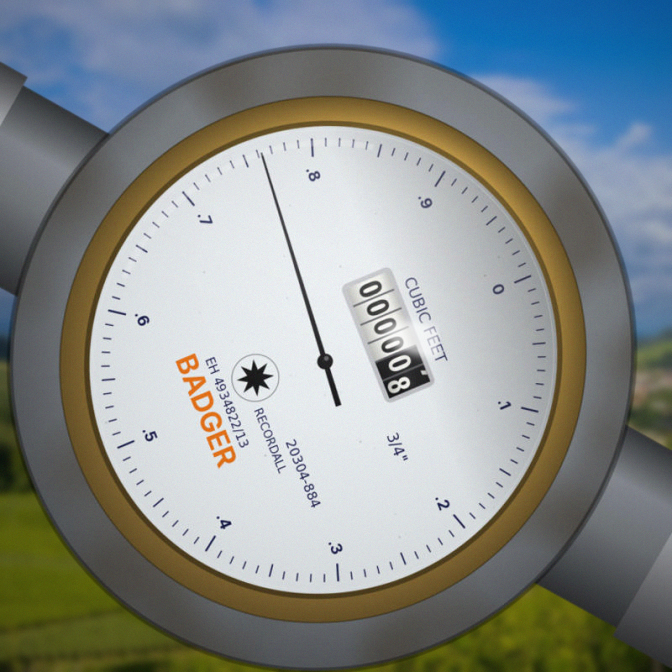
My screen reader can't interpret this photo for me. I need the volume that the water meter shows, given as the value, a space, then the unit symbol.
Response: 7.76 ft³
